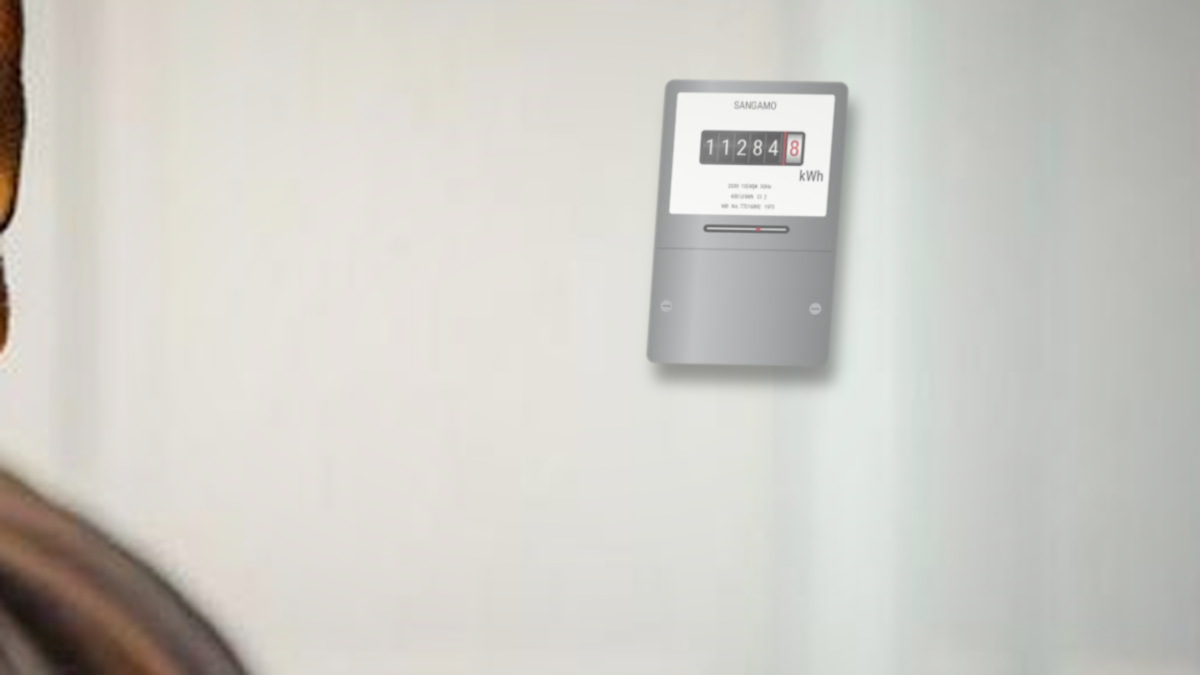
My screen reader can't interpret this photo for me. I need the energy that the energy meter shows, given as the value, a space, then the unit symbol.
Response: 11284.8 kWh
